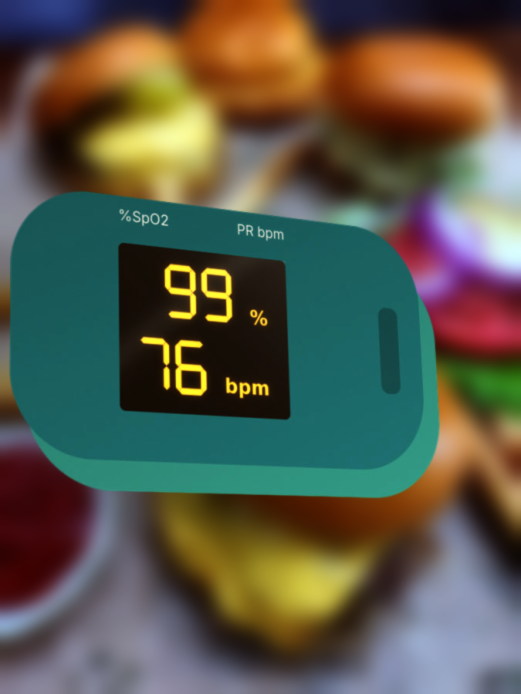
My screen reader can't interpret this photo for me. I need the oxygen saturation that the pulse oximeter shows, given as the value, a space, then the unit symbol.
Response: 99 %
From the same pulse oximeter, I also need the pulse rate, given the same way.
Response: 76 bpm
